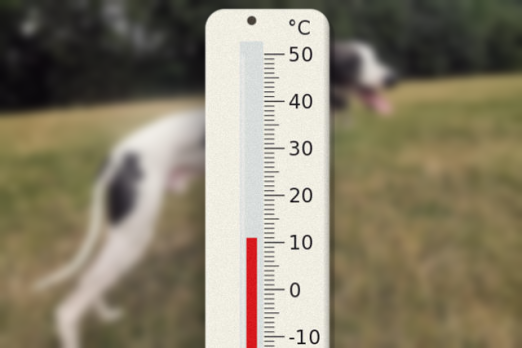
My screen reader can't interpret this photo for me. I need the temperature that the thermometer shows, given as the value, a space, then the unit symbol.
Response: 11 °C
